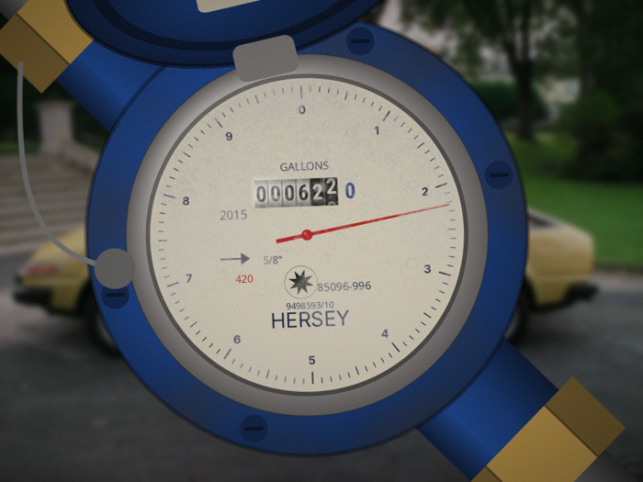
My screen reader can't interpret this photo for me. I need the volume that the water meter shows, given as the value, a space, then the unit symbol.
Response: 6222.2 gal
